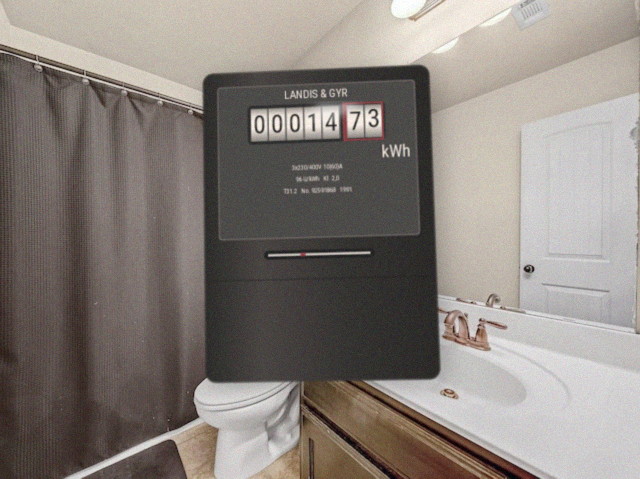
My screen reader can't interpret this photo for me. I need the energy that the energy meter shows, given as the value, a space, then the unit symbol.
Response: 14.73 kWh
